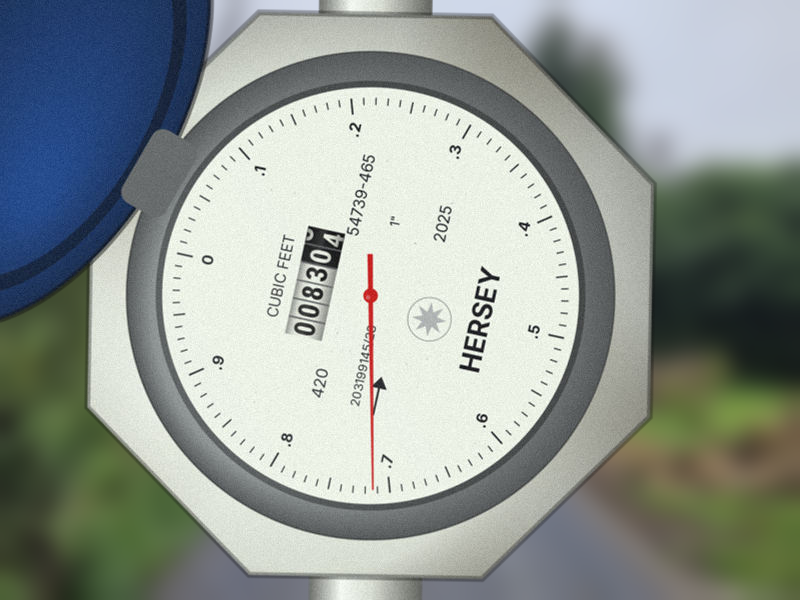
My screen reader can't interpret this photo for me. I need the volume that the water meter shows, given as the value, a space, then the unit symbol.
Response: 8303.71 ft³
